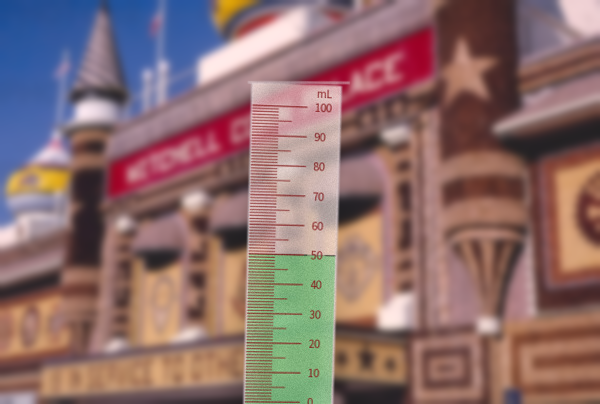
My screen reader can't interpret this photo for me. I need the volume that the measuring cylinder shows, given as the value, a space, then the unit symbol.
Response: 50 mL
